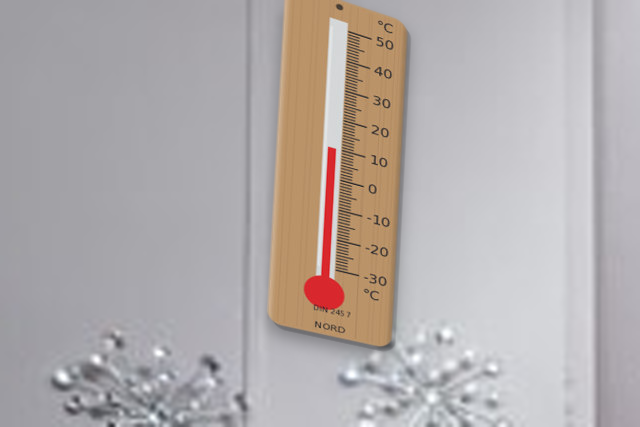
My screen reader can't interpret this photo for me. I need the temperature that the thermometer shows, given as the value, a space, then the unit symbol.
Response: 10 °C
